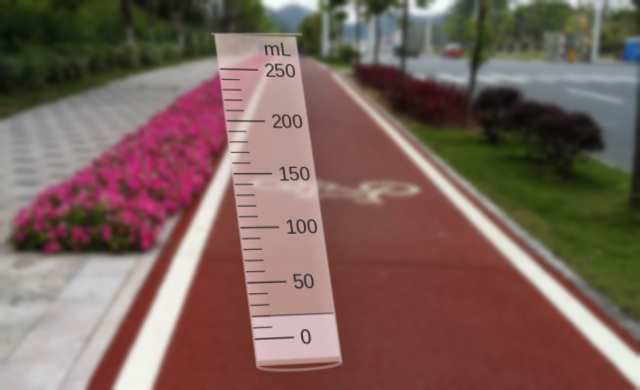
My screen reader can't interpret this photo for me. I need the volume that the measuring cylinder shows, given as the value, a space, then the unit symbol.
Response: 20 mL
